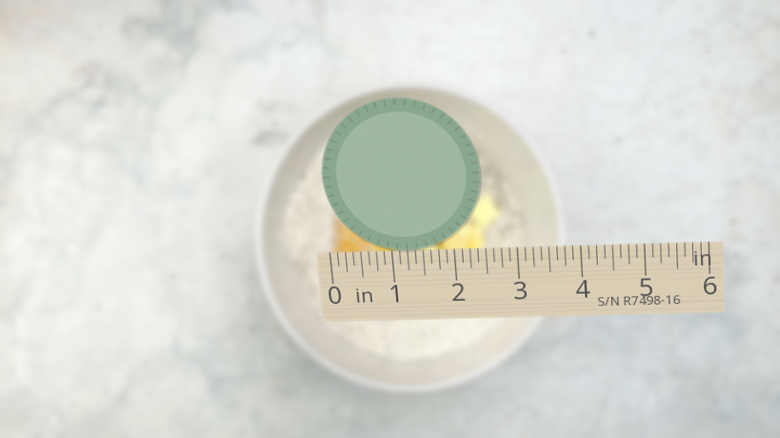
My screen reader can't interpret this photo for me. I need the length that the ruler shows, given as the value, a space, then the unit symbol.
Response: 2.5 in
